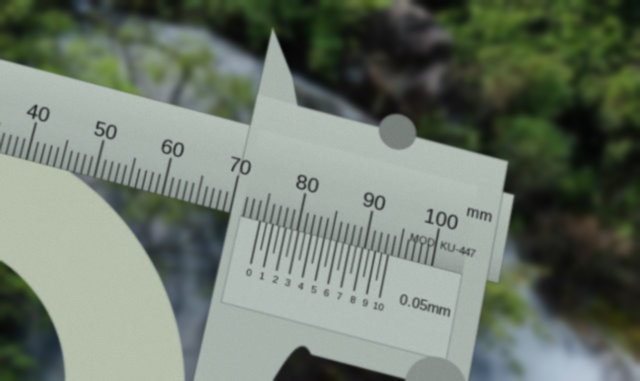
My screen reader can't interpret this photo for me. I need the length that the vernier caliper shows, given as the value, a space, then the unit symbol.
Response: 74.5 mm
